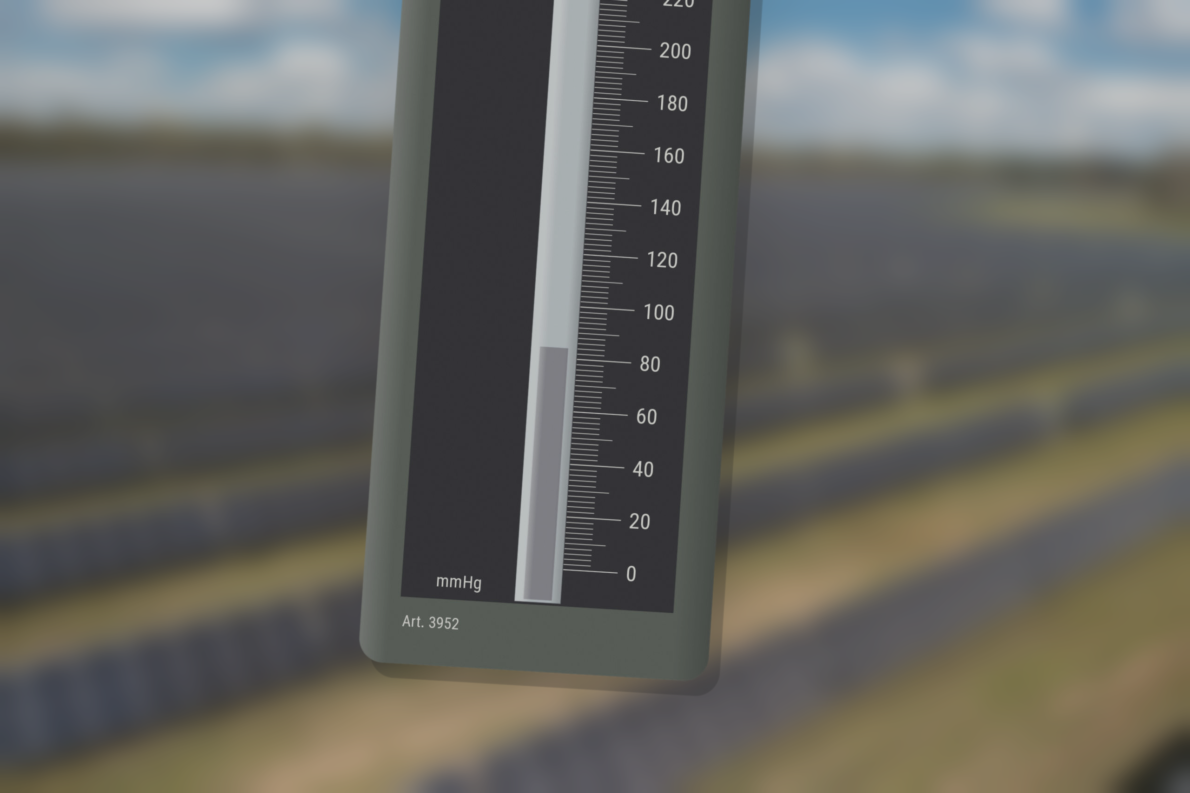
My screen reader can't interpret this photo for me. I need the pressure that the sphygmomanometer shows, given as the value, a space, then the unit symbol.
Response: 84 mmHg
